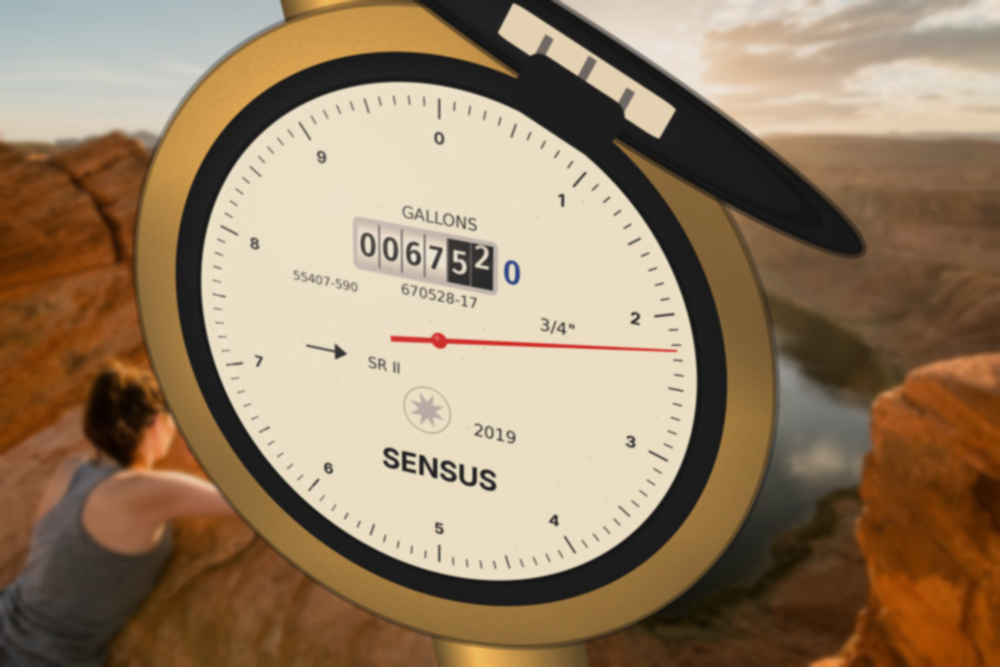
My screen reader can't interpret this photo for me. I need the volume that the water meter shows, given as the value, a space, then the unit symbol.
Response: 67522.2 gal
